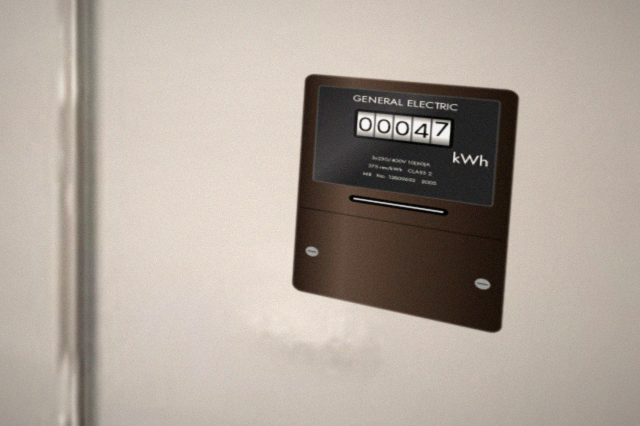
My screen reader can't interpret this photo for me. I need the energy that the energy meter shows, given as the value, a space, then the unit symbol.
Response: 47 kWh
